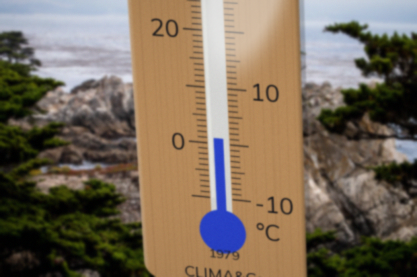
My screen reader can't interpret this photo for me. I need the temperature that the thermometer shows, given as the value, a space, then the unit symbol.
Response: 1 °C
